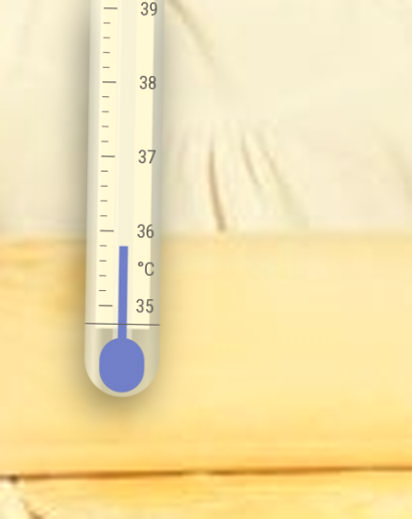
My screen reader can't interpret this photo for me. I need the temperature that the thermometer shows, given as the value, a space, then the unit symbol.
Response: 35.8 °C
